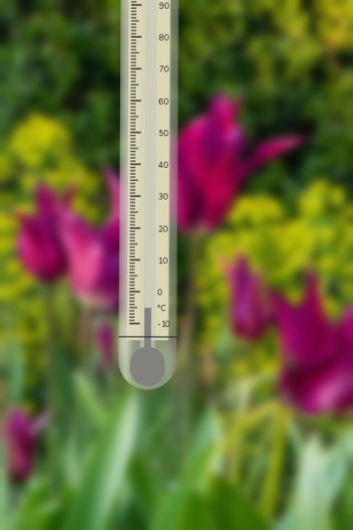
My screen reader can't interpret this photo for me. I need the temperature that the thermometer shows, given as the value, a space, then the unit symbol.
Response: -5 °C
